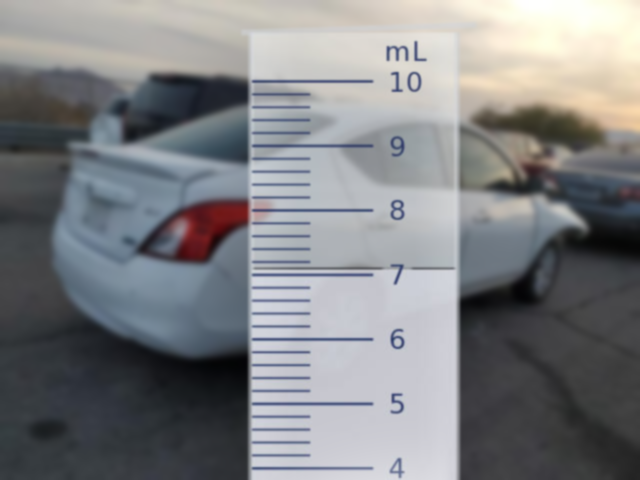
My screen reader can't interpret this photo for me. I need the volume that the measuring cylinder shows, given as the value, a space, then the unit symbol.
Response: 7.1 mL
